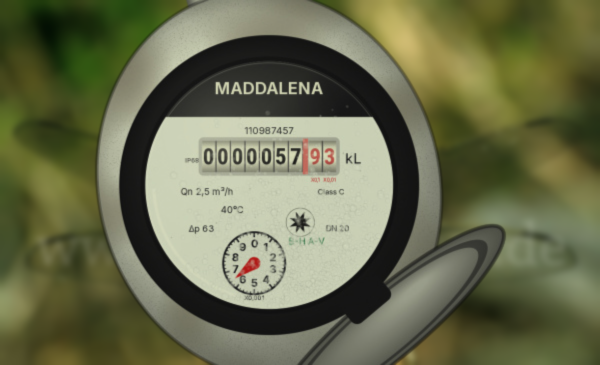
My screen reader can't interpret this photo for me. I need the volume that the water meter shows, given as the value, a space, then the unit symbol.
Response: 57.936 kL
